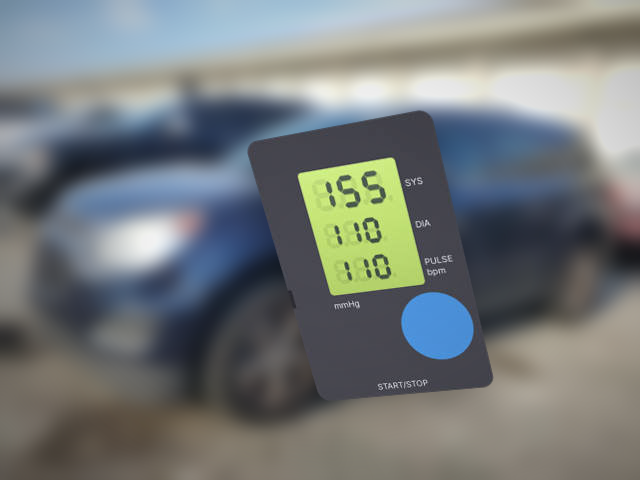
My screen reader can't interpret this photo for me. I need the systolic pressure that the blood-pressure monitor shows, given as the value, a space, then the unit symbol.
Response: 155 mmHg
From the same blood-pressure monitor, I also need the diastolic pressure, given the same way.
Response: 110 mmHg
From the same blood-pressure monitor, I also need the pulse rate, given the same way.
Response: 110 bpm
